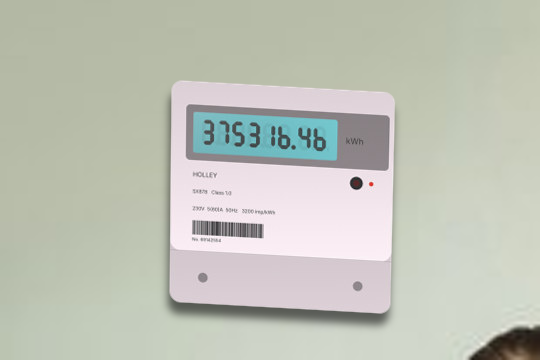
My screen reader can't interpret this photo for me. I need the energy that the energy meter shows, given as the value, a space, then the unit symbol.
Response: 375316.46 kWh
